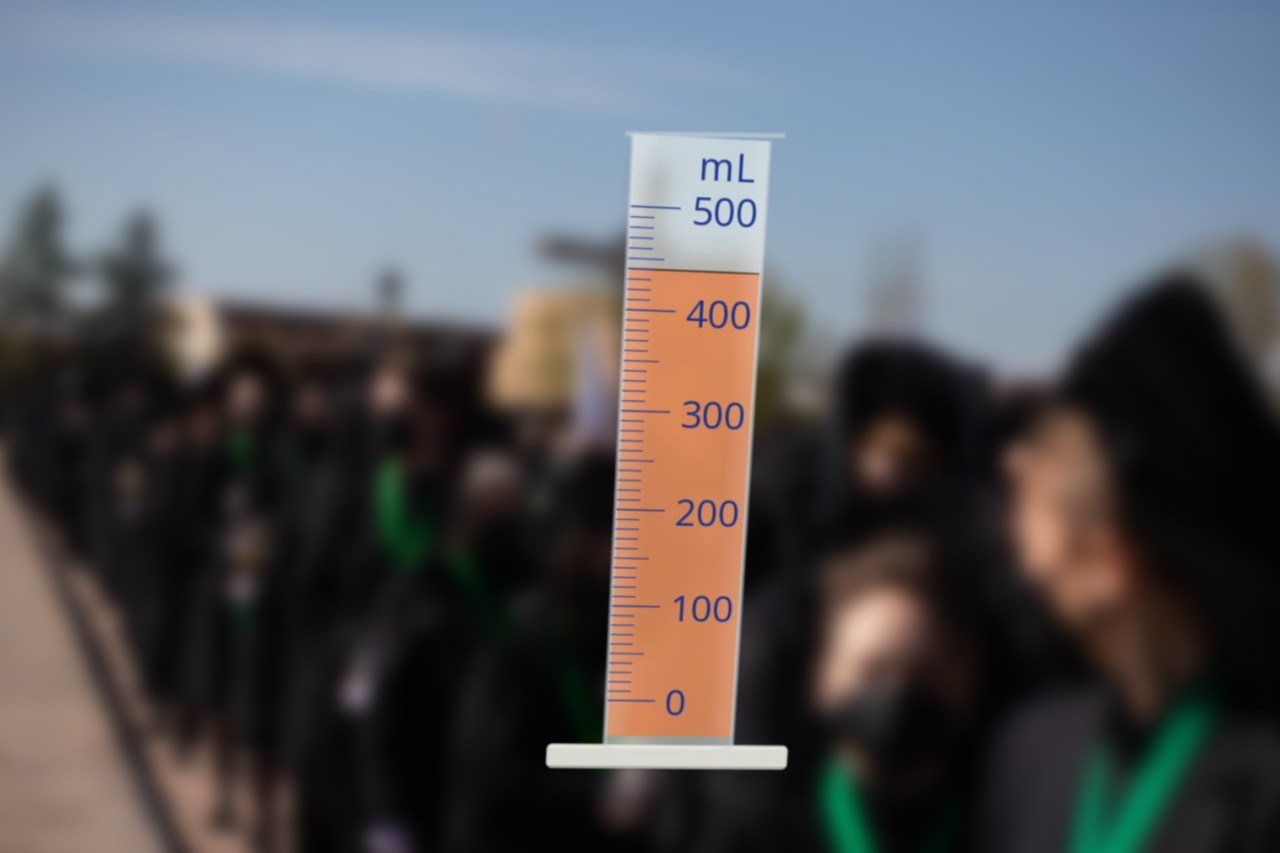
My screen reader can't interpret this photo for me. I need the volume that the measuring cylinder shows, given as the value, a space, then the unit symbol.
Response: 440 mL
